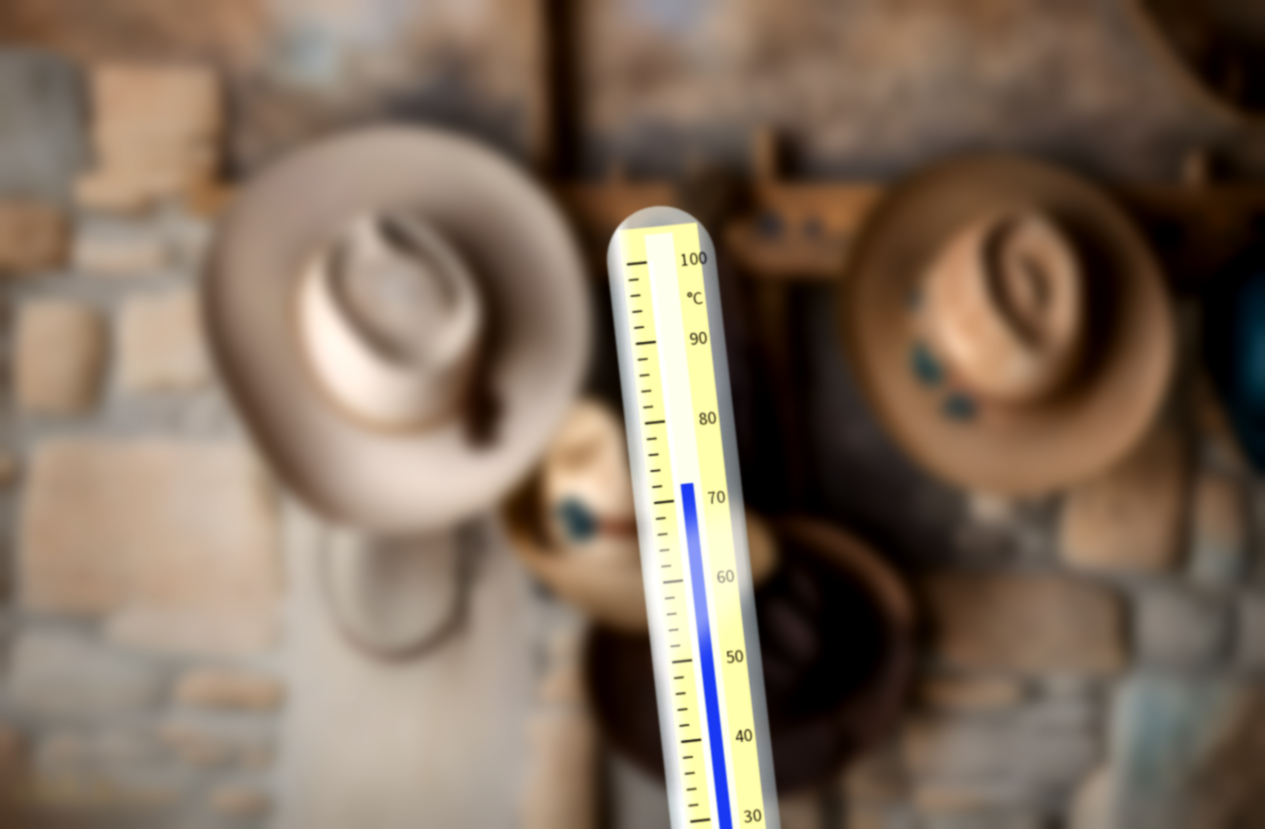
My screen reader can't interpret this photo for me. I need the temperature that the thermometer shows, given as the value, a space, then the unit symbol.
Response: 72 °C
